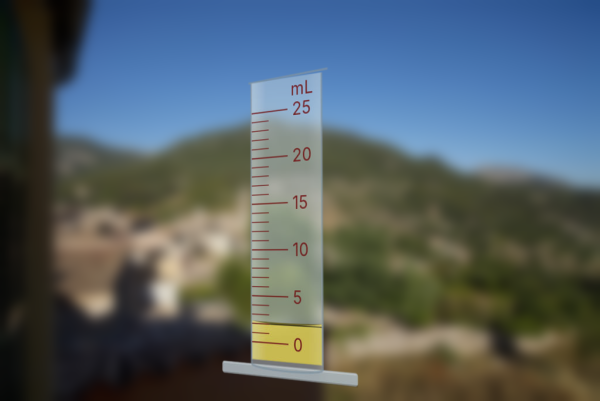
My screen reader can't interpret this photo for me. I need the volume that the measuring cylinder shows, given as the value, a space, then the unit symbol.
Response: 2 mL
